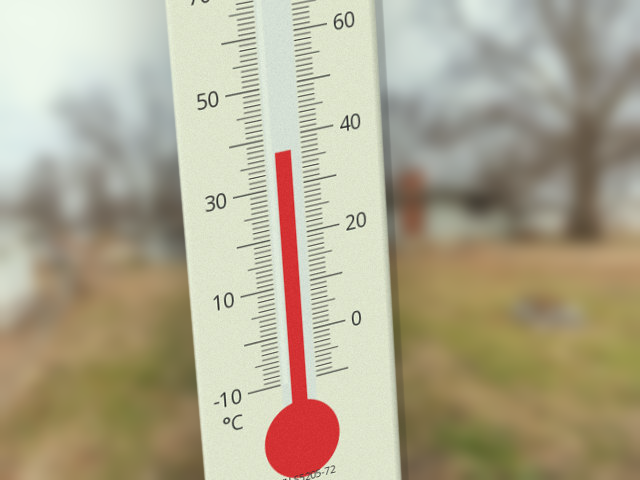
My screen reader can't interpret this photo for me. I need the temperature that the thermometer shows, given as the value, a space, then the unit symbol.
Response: 37 °C
